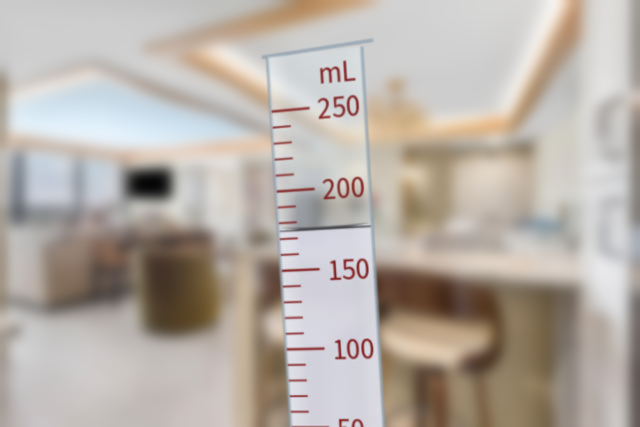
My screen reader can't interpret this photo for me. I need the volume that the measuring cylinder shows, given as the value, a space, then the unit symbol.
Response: 175 mL
